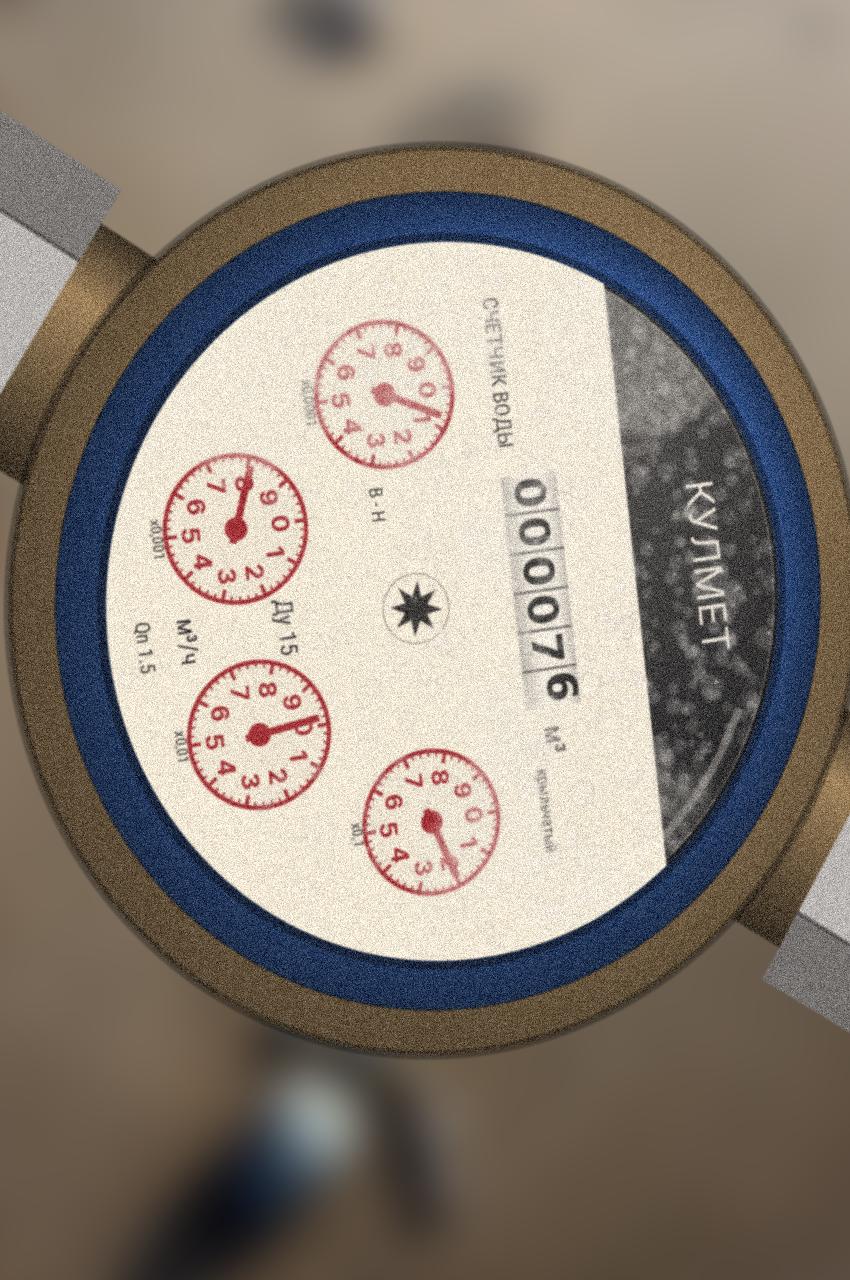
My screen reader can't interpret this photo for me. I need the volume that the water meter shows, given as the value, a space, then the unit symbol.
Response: 76.1980 m³
